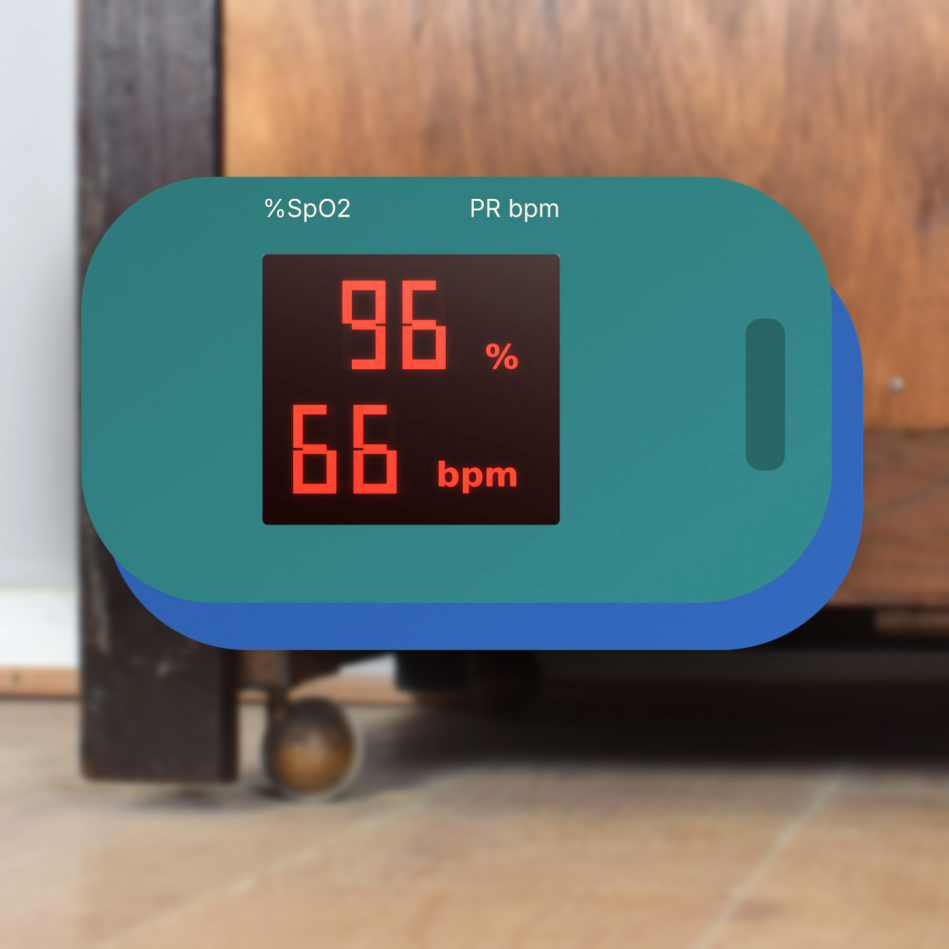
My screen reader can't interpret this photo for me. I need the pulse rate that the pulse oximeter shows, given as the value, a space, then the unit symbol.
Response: 66 bpm
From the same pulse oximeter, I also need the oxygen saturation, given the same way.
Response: 96 %
